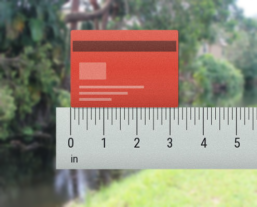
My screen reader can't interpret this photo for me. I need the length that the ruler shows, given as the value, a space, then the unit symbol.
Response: 3.25 in
